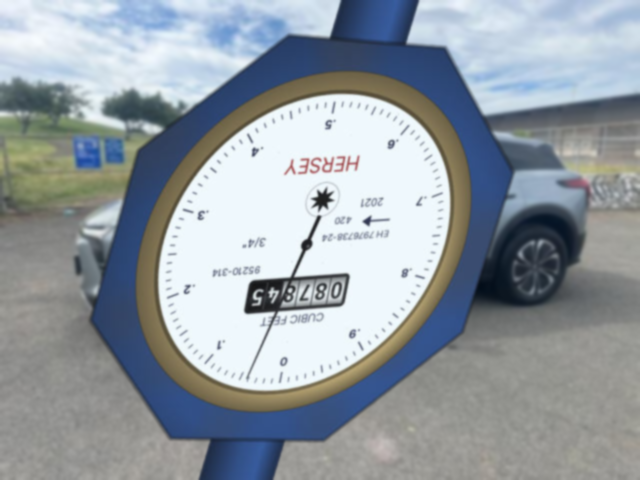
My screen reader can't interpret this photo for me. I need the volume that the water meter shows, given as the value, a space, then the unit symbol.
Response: 87845.04 ft³
